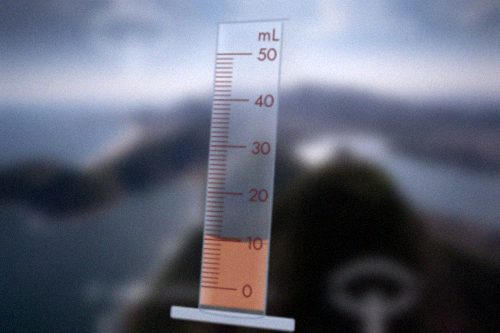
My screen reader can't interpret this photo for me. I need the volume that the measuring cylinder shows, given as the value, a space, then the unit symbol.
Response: 10 mL
